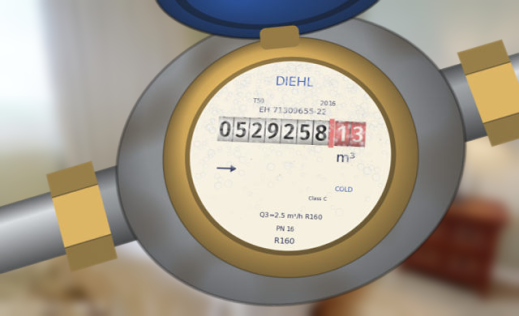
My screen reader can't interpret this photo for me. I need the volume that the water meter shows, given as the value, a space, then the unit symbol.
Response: 529258.13 m³
